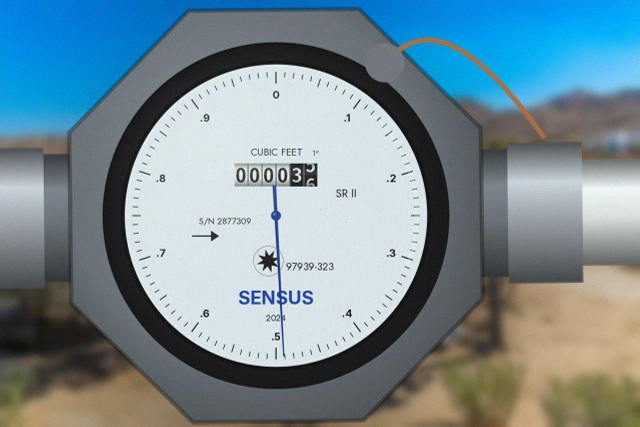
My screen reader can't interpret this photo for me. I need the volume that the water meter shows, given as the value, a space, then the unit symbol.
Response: 35.49 ft³
